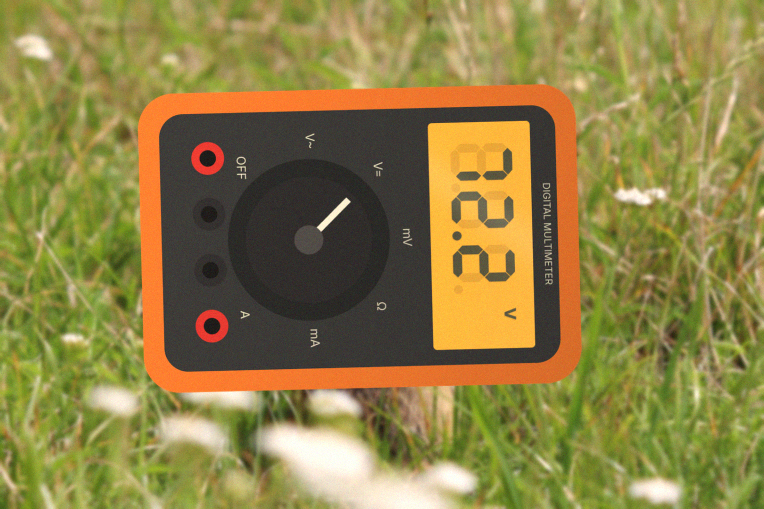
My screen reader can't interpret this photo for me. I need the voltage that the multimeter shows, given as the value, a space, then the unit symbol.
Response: 72.2 V
